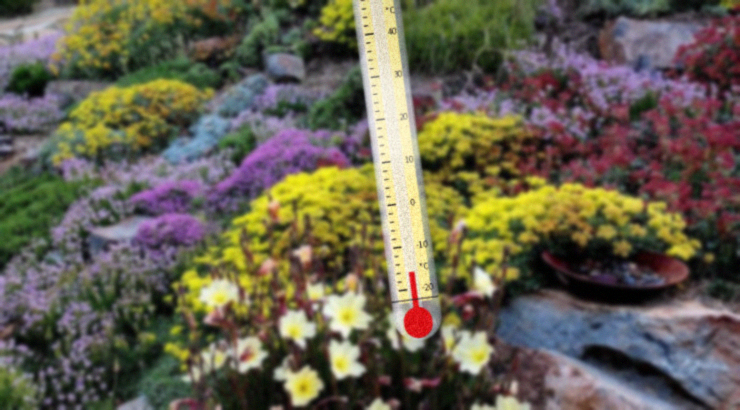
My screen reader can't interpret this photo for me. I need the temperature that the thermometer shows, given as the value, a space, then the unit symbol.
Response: -16 °C
